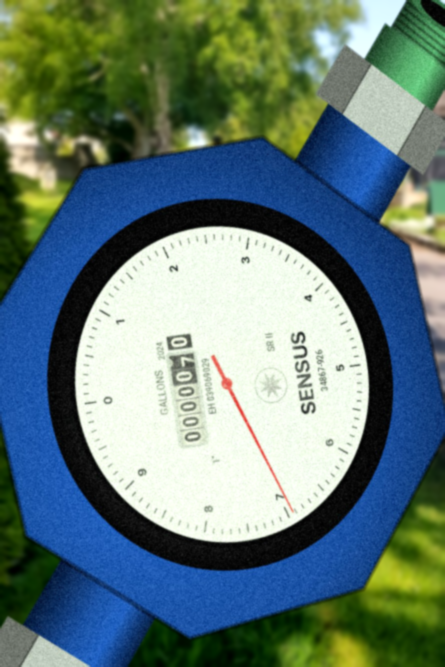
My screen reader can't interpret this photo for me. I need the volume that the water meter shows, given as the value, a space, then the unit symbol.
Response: 66.9 gal
